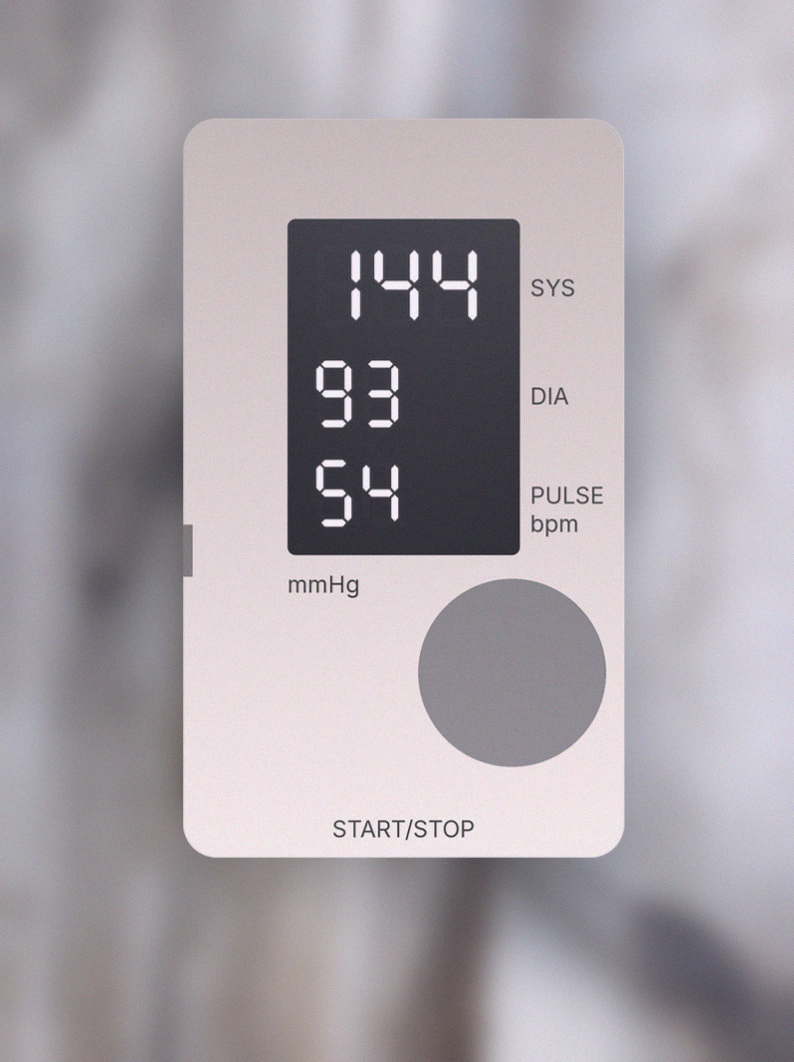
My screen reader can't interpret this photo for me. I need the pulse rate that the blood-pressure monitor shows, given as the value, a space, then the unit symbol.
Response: 54 bpm
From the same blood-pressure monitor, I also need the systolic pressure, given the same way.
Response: 144 mmHg
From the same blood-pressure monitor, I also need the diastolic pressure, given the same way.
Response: 93 mmHg
